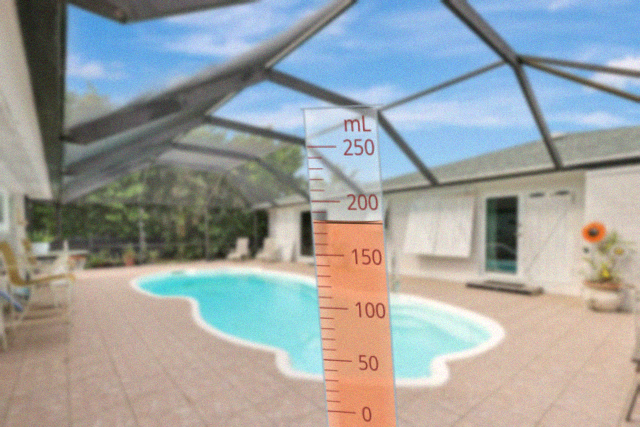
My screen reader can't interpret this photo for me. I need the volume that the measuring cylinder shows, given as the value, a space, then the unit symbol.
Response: 180 mL
